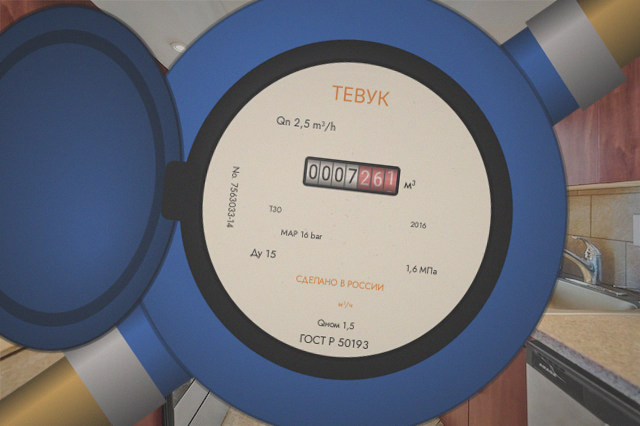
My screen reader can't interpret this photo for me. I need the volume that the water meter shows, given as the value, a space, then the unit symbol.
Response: 7.261 m³
